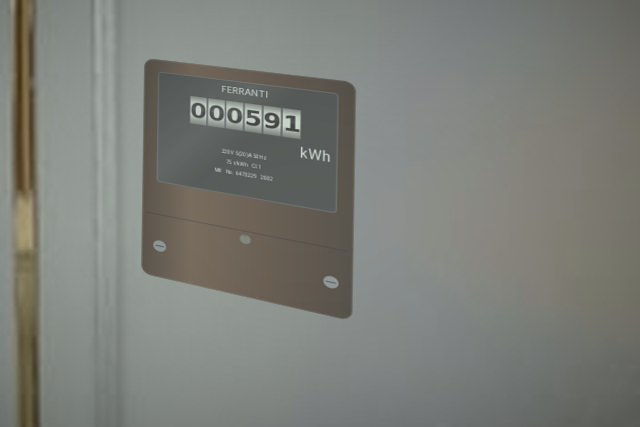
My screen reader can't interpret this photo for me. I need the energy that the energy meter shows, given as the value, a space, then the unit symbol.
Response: 591 kWh
